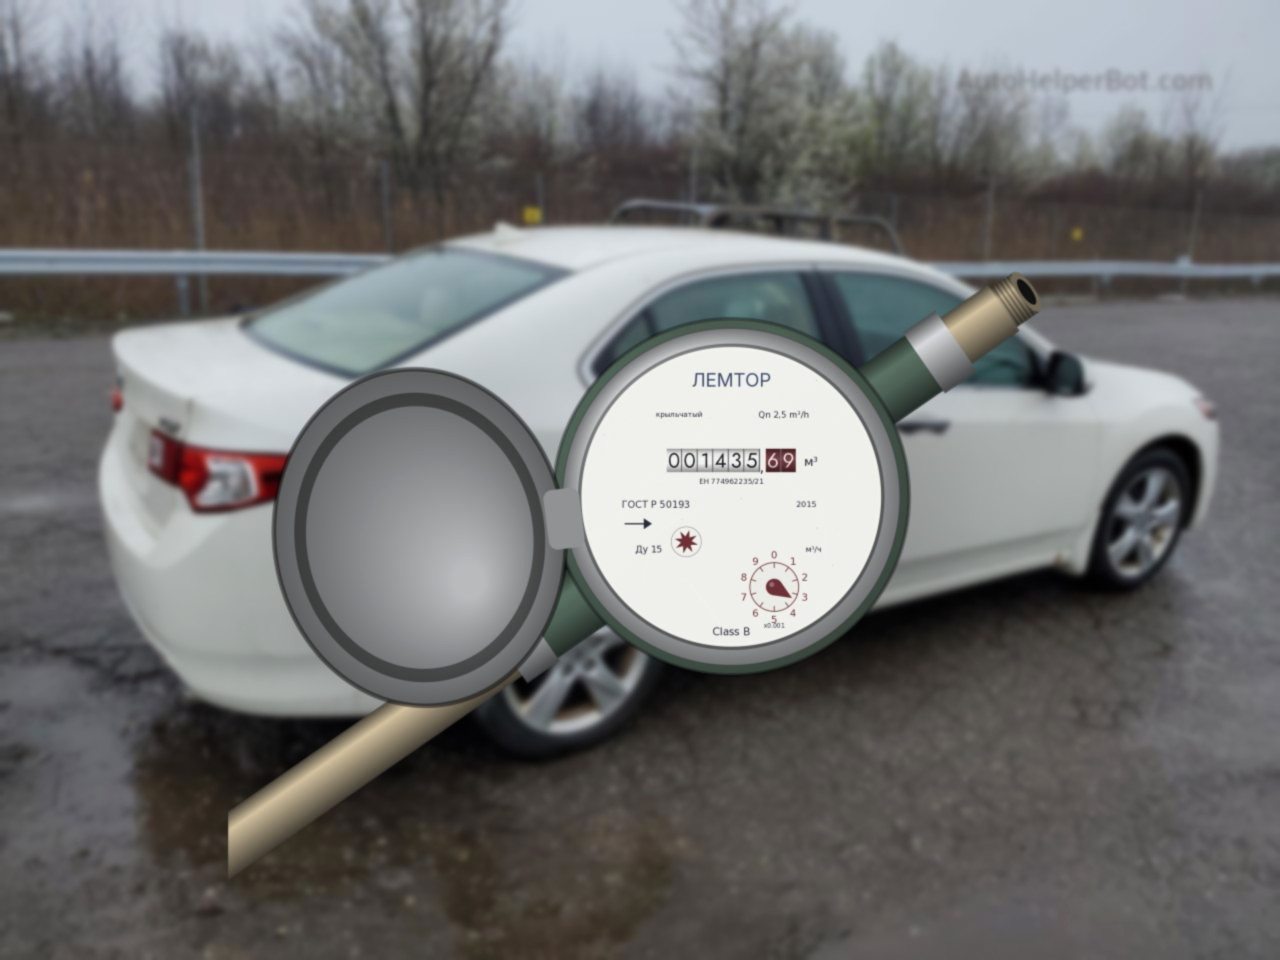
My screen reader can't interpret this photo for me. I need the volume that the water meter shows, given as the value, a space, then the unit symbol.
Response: 1435.693 m³
